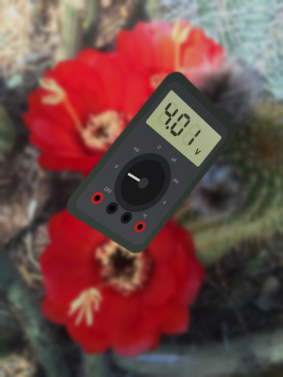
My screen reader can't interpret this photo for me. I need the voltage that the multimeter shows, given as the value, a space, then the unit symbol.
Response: 4.01 V
